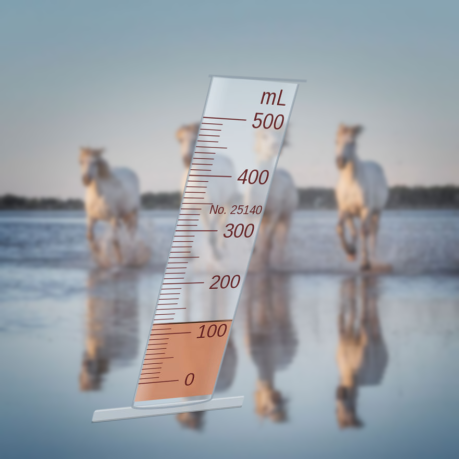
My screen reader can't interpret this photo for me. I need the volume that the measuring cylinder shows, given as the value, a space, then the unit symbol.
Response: 120 mL
